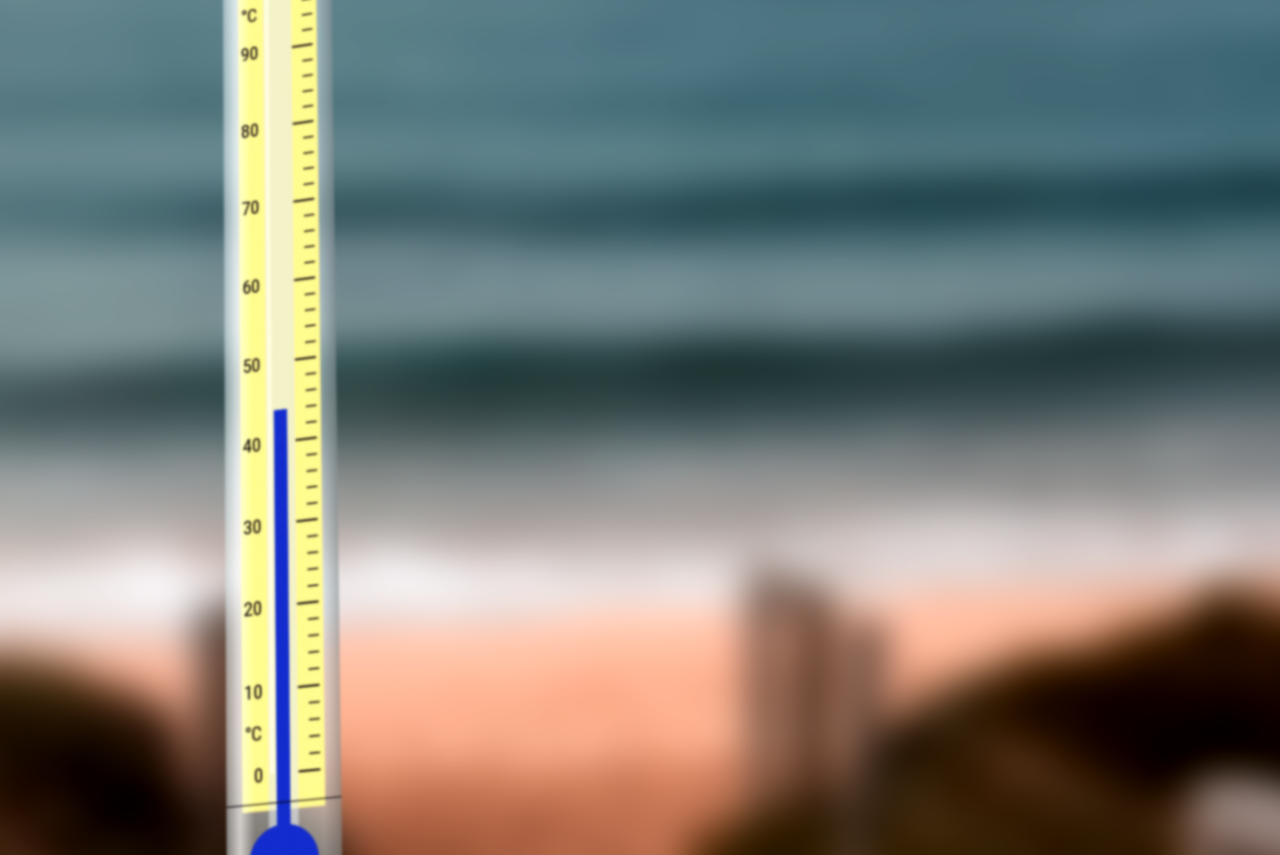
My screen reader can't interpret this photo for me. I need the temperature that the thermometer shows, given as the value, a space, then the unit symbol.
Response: 44 °C
